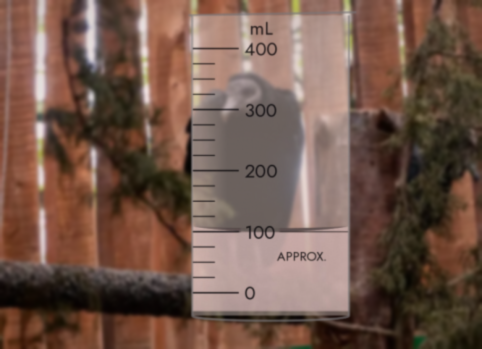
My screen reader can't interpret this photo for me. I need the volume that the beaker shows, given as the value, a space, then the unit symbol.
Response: 100 mL
